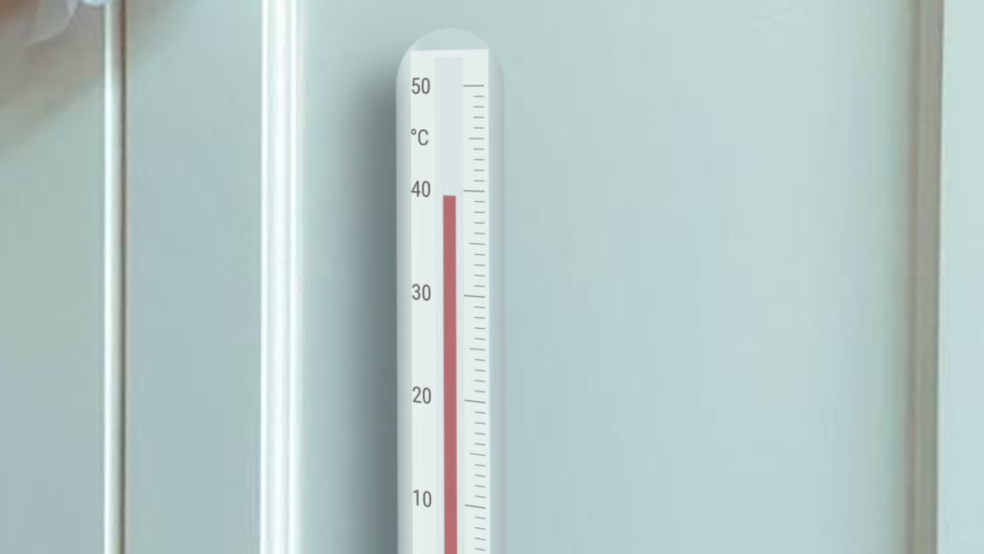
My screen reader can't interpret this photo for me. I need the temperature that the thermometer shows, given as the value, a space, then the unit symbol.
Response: 39.5 °C
